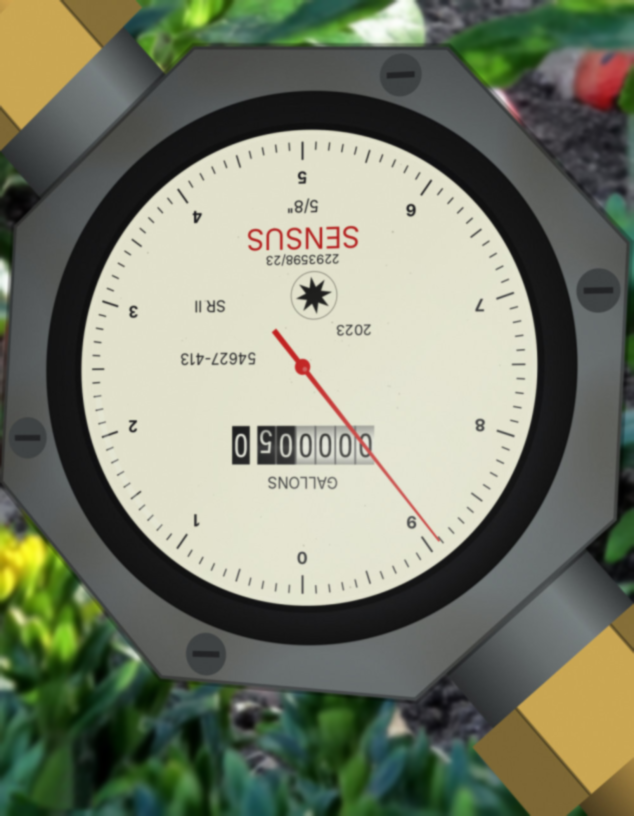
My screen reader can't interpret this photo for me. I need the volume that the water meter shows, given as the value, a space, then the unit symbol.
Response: 48.9 gal
